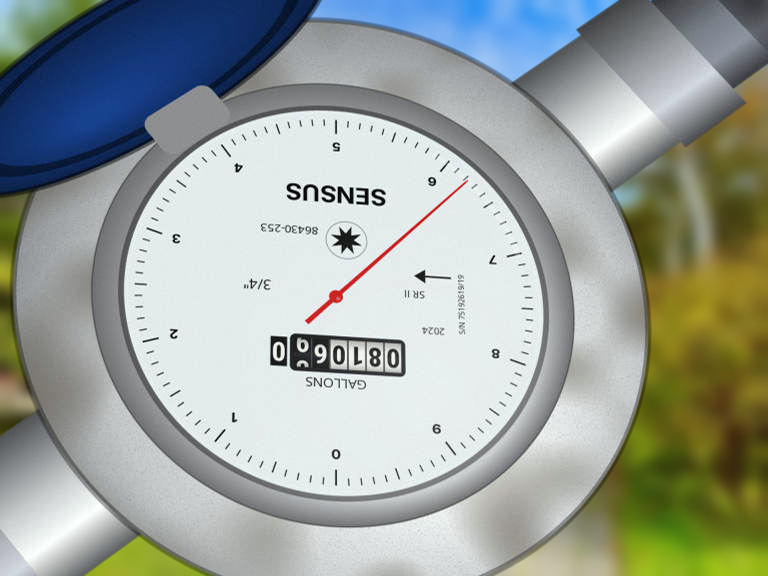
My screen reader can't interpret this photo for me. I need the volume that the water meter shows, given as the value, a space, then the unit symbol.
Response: 810686.2 gal
